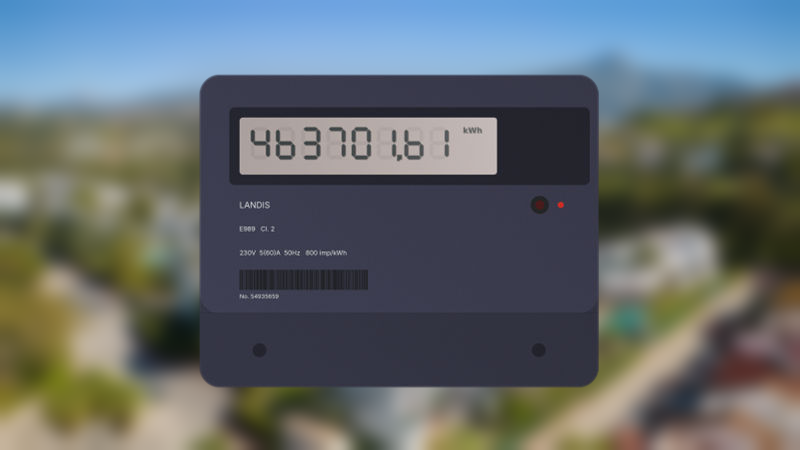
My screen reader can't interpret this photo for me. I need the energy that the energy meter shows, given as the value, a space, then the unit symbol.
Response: 463701.61 kWh
